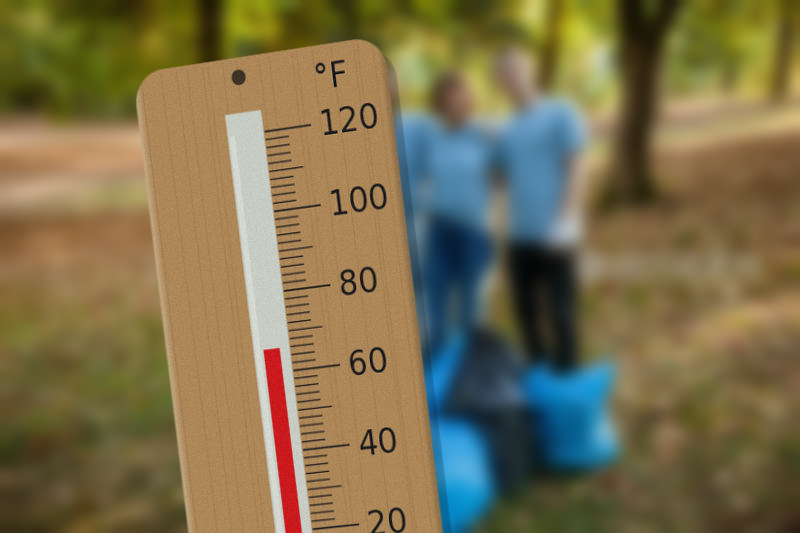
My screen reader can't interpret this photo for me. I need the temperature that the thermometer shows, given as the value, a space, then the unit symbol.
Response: 66 °F
